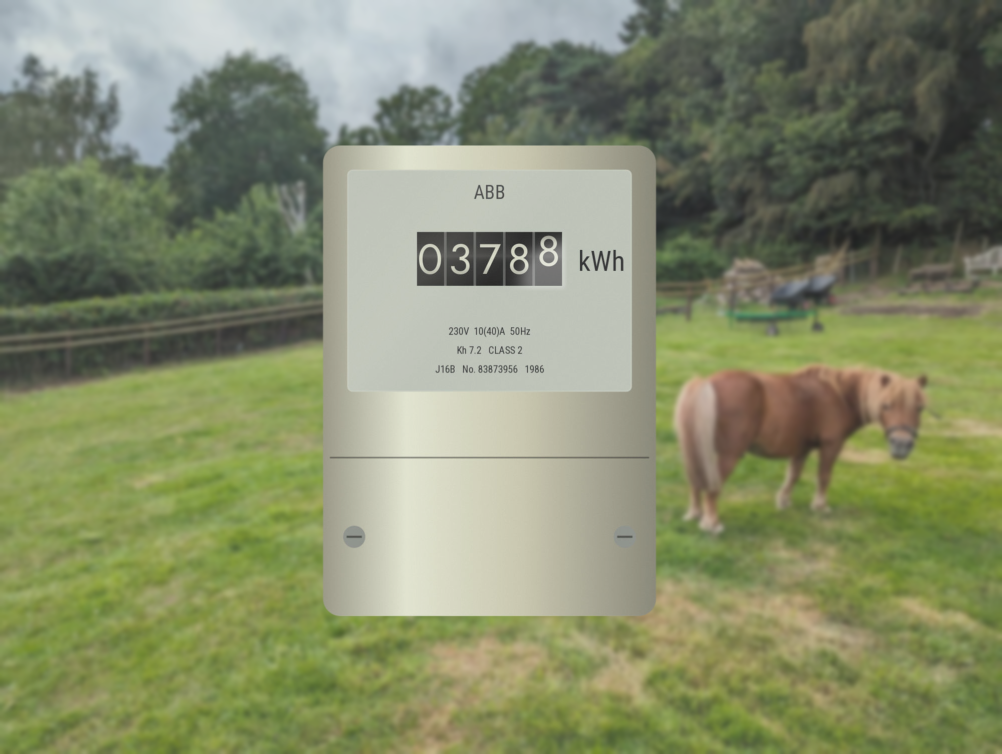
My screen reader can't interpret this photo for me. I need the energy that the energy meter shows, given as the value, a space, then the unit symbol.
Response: 3788 kWh
